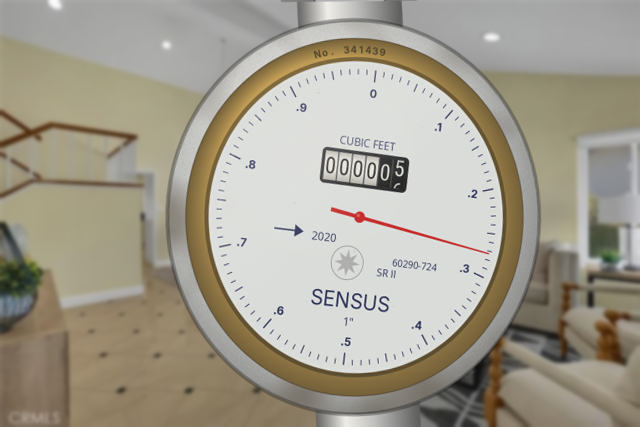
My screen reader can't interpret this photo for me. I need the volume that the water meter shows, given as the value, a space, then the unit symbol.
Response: 5.27 ft³
